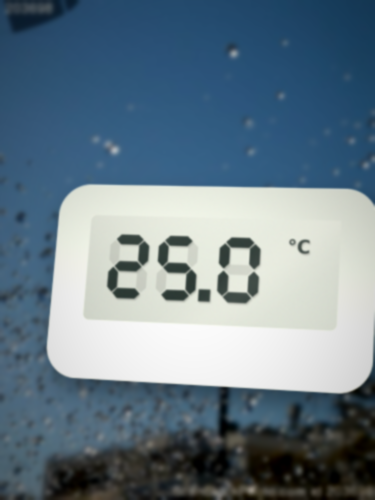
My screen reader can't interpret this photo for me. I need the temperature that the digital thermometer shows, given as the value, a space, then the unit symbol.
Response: 25.0 °C
